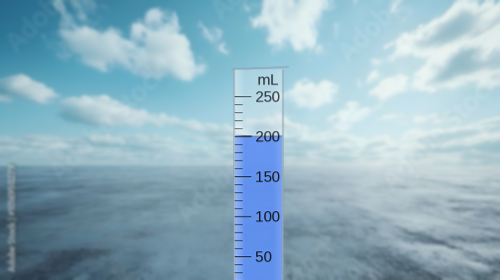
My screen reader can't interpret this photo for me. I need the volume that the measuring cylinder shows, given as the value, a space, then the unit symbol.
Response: 200 mL
